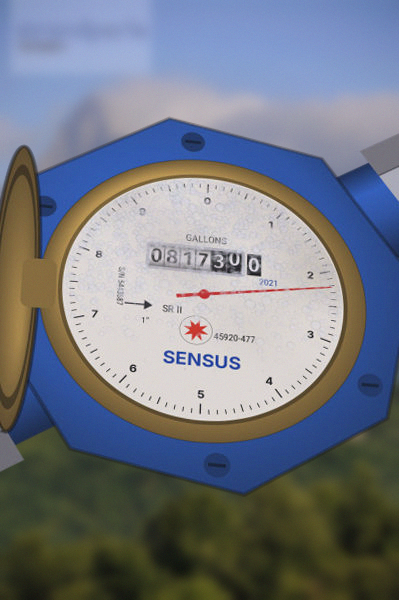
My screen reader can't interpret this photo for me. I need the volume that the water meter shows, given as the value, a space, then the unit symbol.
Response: 817302.2 gal
